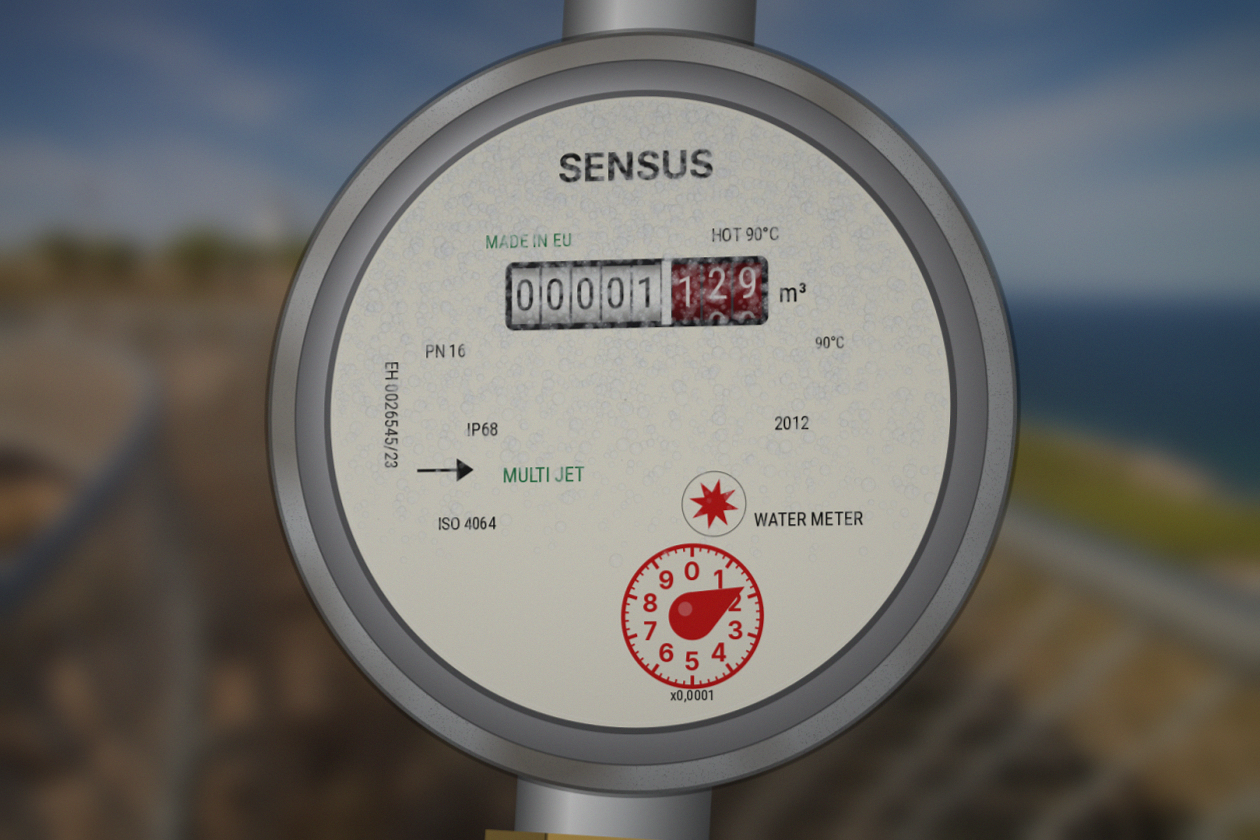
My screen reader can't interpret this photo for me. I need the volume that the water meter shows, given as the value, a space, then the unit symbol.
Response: 1.1291 m³
